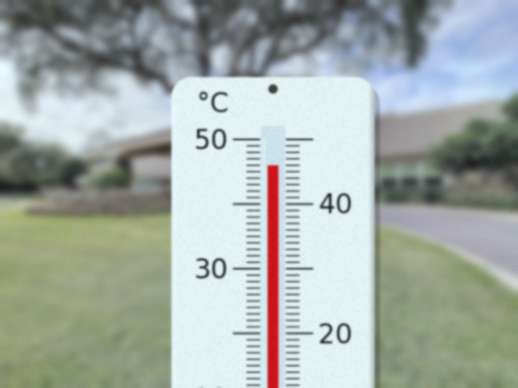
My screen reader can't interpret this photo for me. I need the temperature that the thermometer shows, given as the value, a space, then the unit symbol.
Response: 46 °C
